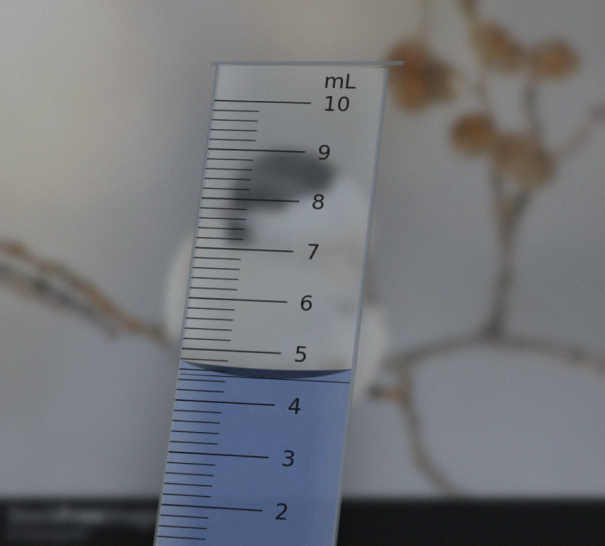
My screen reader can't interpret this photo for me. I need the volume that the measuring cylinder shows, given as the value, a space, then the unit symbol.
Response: 4.5 mL
